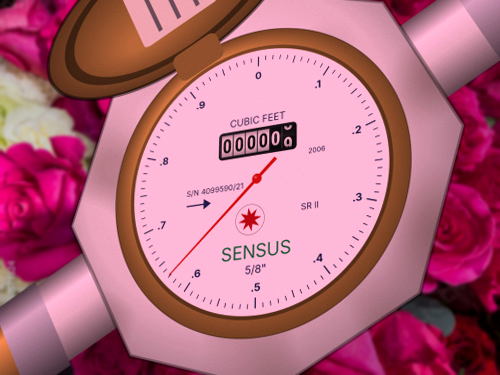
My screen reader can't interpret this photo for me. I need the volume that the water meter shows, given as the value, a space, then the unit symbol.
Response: 8.63 ft³
